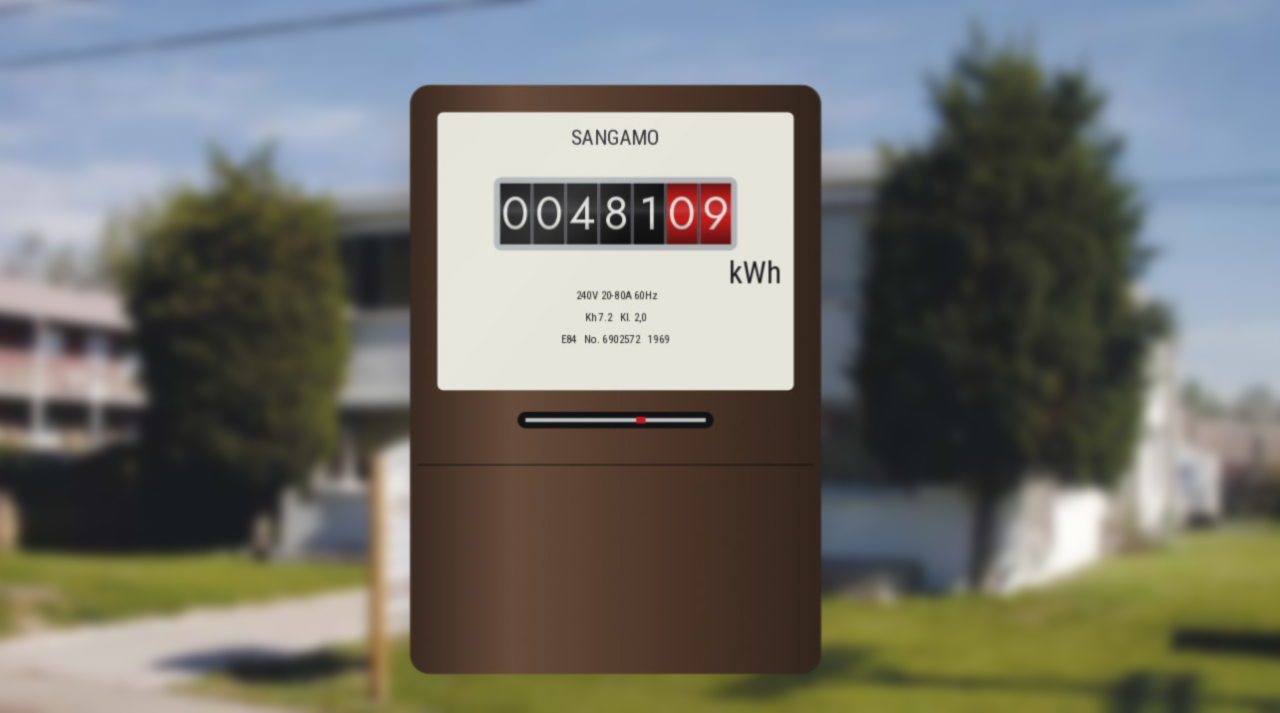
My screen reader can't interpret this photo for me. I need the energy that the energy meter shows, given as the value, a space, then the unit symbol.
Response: 481.09 kWh
